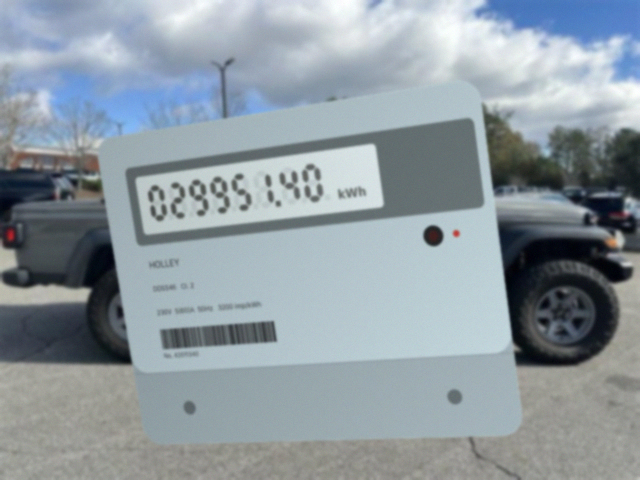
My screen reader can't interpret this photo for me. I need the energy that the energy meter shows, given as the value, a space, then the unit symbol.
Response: 29951.40 kWh
